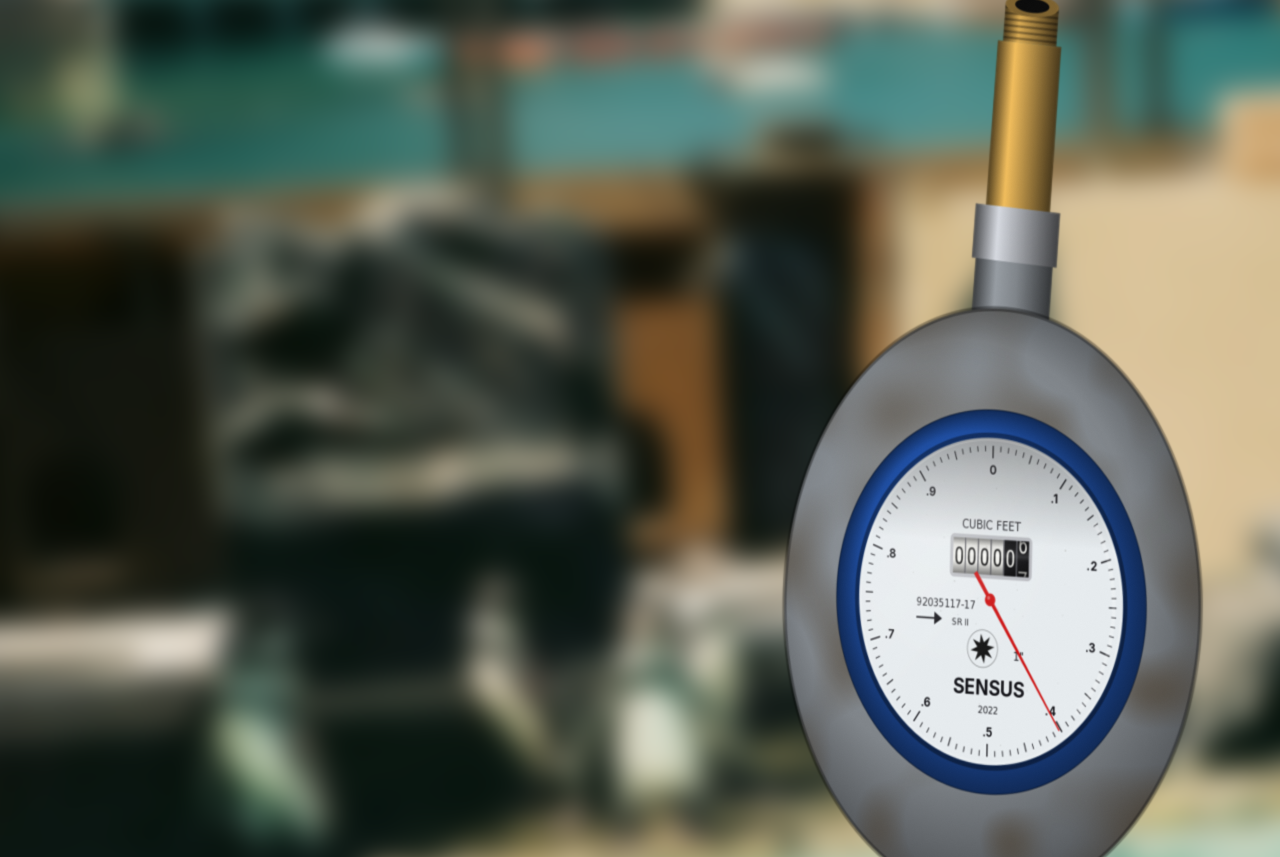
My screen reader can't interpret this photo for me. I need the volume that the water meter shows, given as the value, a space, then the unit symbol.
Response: 6.40 ft³
